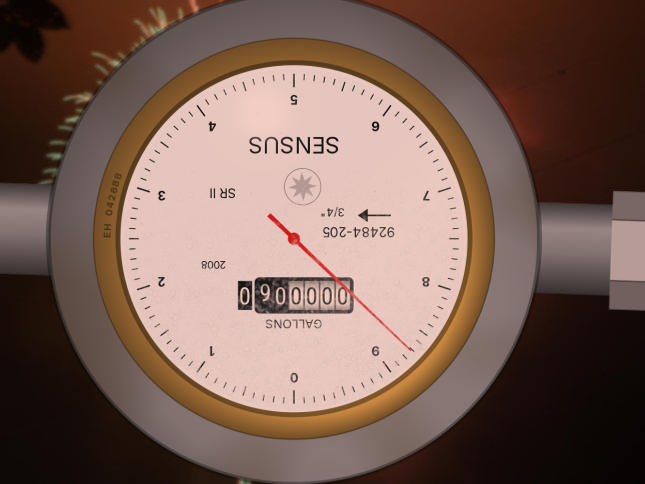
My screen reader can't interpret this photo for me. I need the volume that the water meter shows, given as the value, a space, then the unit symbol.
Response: 58.7 gal
